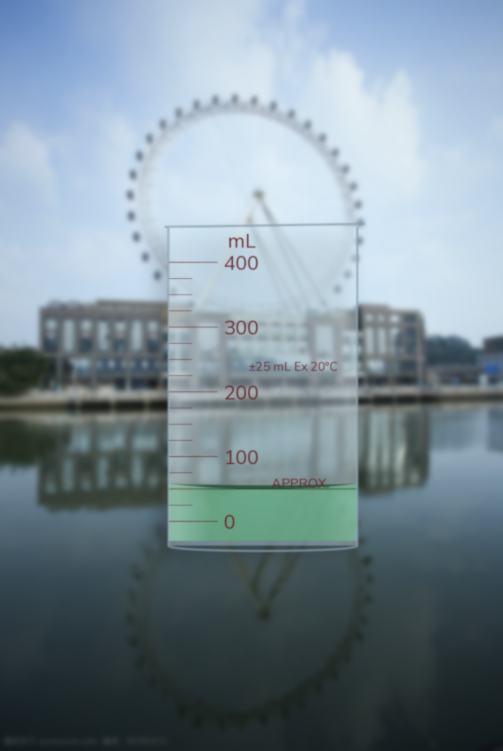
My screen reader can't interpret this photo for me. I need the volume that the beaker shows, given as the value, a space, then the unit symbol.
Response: 50 mL
